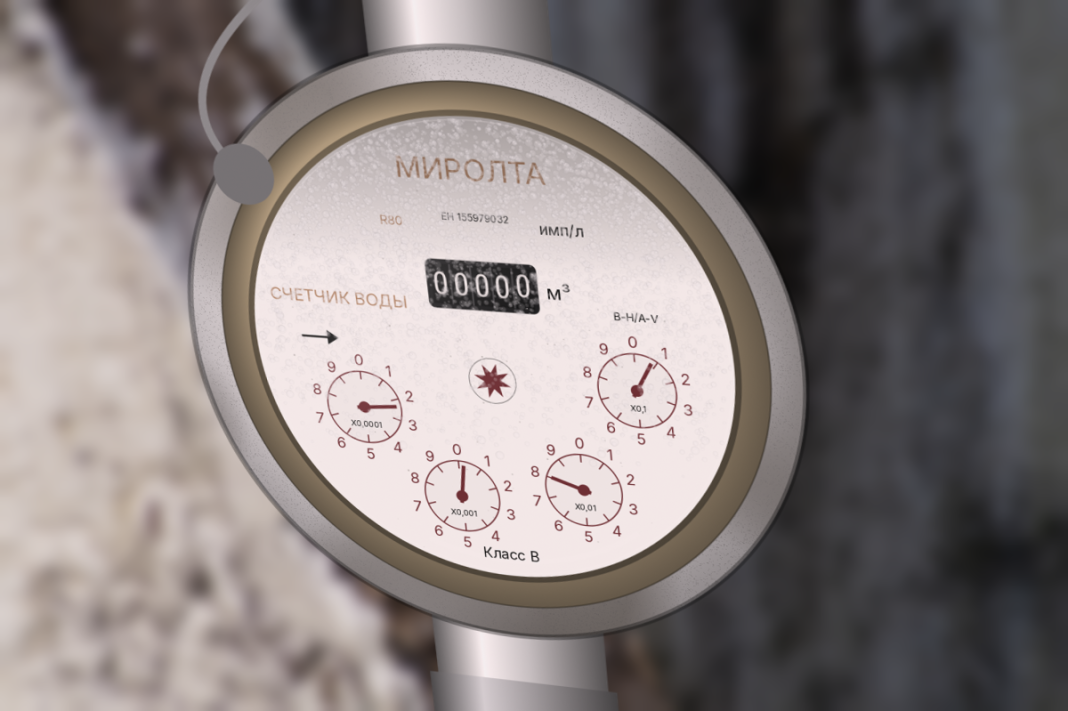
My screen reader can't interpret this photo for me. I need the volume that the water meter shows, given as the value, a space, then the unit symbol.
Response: 0.0802 m³
